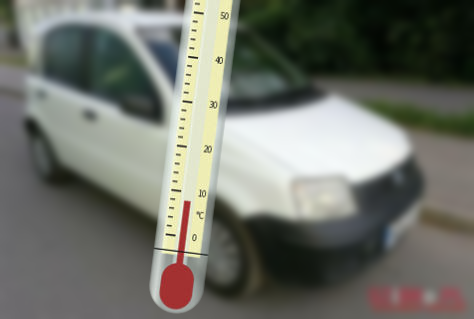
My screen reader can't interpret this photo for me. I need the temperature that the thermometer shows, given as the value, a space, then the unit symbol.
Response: 8 °C
